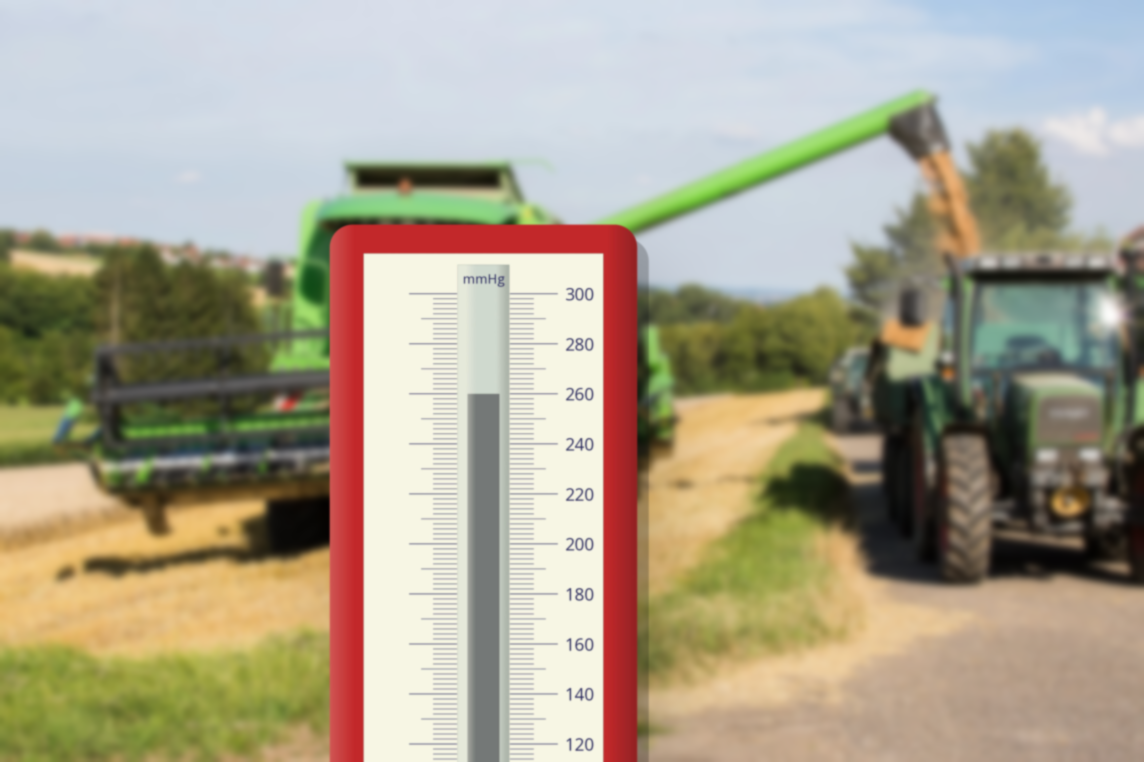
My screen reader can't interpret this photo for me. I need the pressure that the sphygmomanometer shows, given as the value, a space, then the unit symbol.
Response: 260 mmHg
